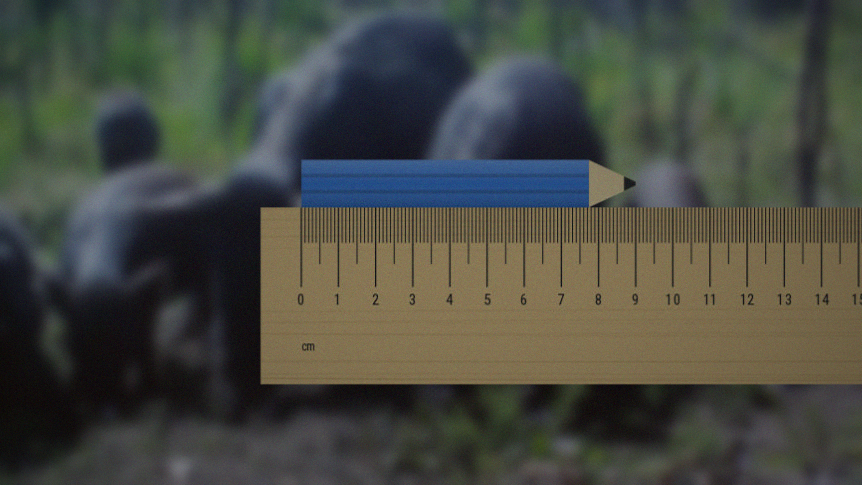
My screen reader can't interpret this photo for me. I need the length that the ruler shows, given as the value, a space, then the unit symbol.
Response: 9 cm
